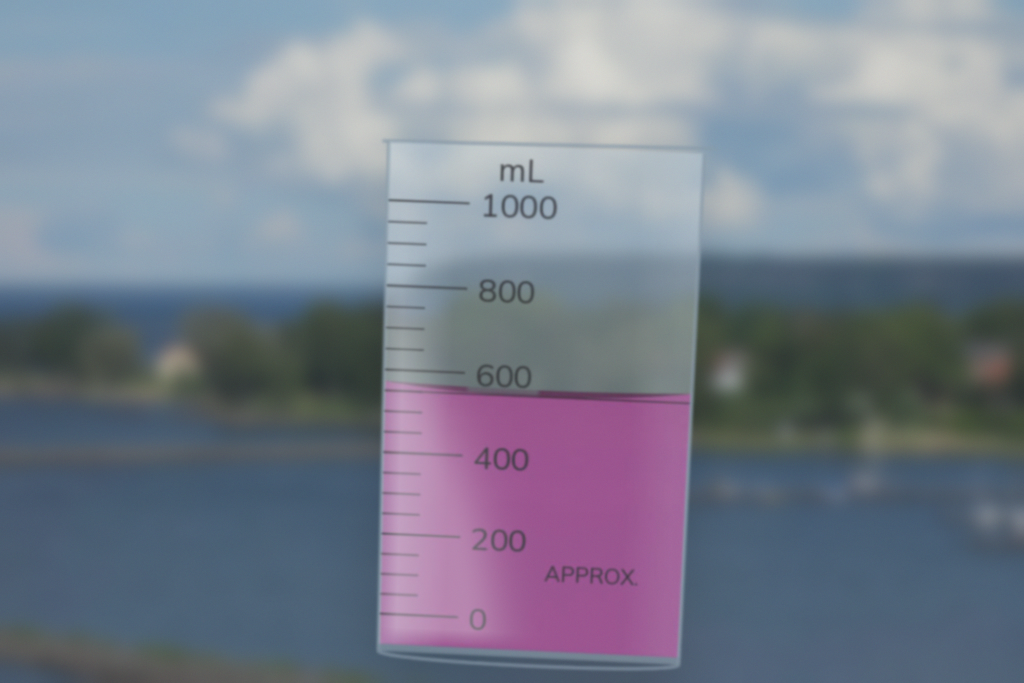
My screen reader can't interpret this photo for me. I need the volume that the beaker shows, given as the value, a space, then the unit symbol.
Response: 550 mL
